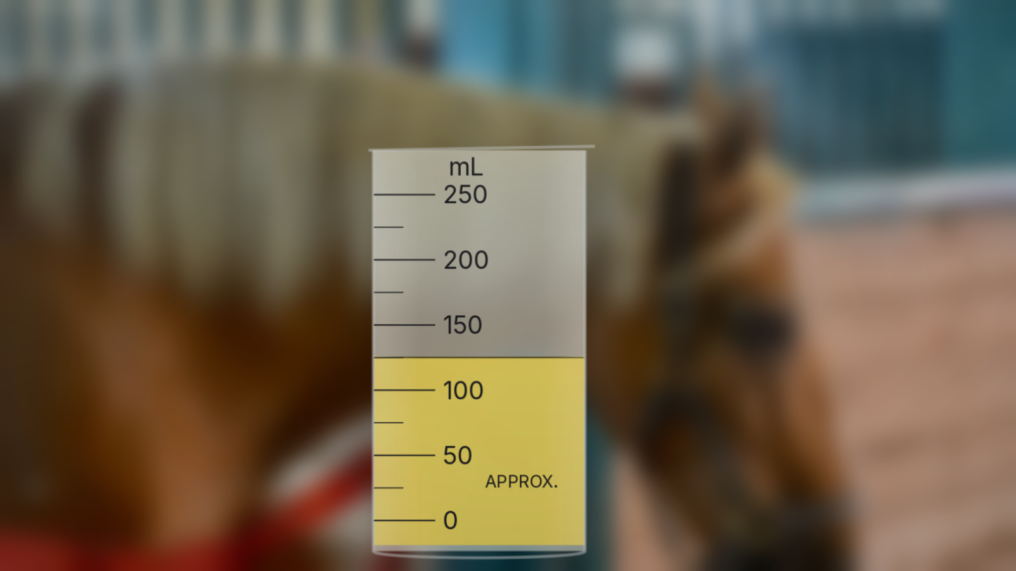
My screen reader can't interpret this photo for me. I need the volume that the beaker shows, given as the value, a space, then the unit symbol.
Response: 125 mL
